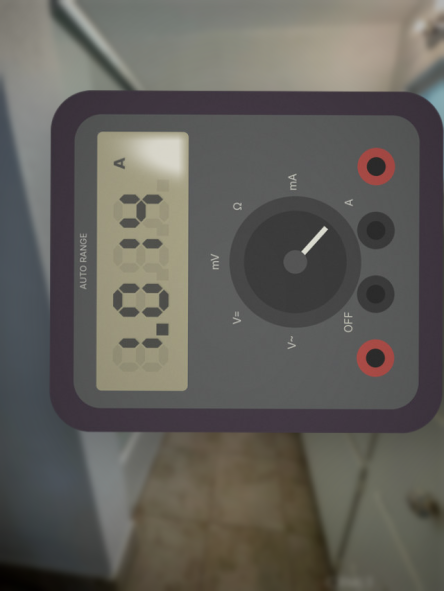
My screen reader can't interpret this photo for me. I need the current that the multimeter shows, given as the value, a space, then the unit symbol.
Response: 1.014 A
